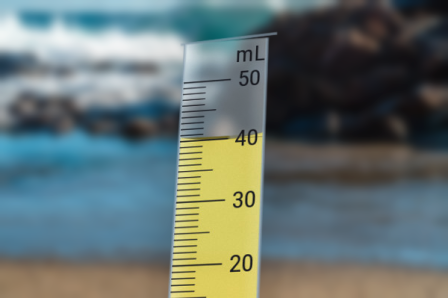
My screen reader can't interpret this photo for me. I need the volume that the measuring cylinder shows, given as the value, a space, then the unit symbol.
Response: 40 mL
